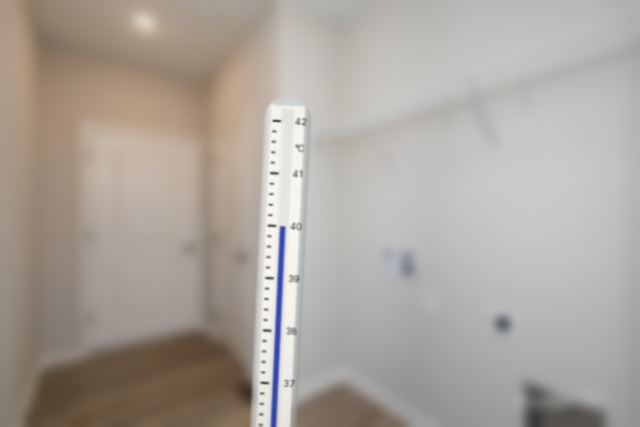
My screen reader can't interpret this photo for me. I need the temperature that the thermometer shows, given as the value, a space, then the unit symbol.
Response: 40 °C
